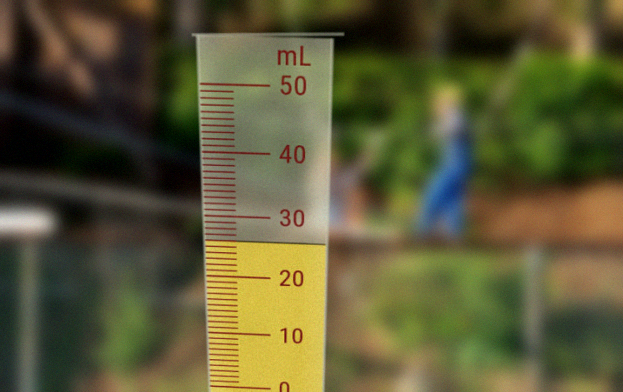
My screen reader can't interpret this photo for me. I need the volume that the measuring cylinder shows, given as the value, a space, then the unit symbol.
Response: 26 mL
